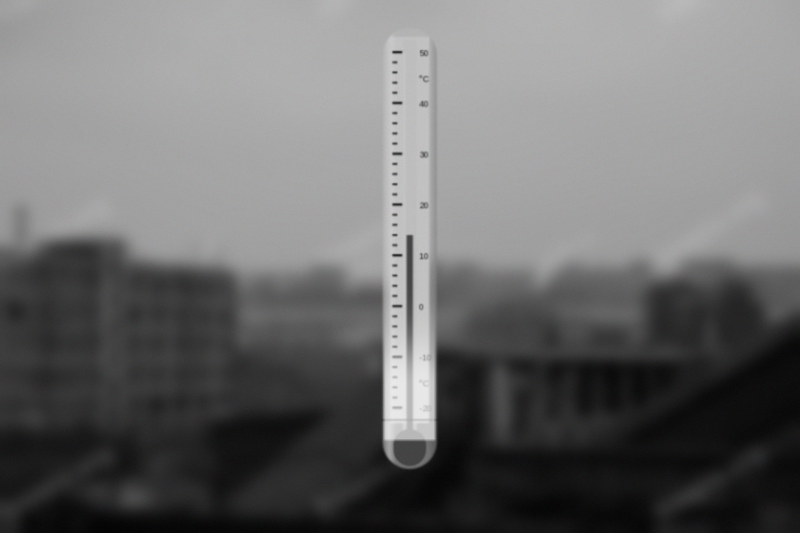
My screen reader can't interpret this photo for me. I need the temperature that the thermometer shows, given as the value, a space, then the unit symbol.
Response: 14 °C
